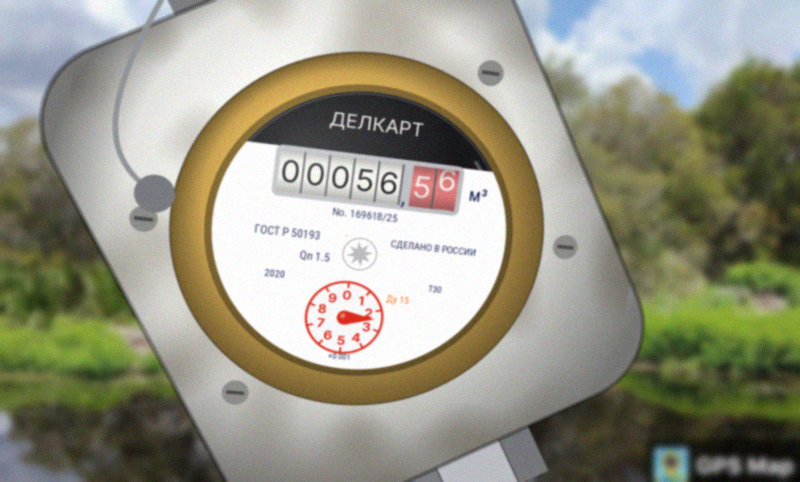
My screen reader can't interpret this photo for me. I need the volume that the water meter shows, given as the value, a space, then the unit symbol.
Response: 56.562 m³
